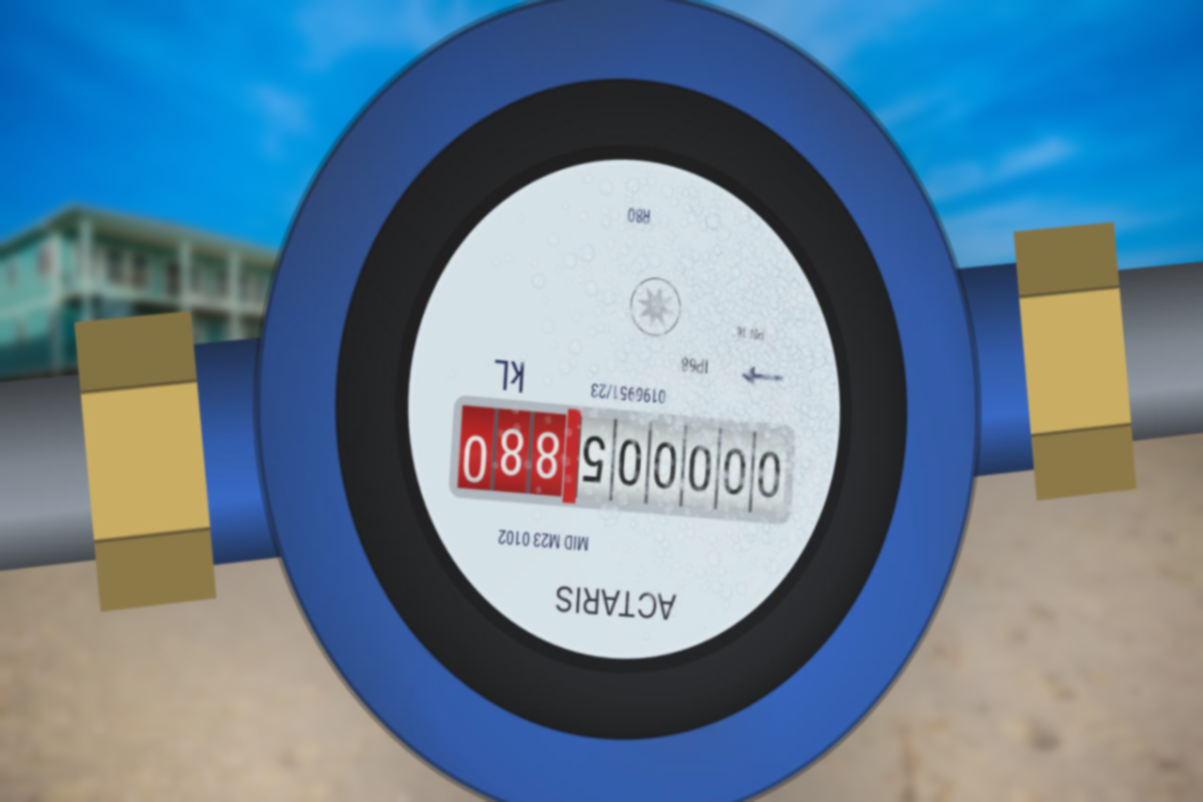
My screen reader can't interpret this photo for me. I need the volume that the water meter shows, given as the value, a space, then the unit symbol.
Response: 5.880 kL
